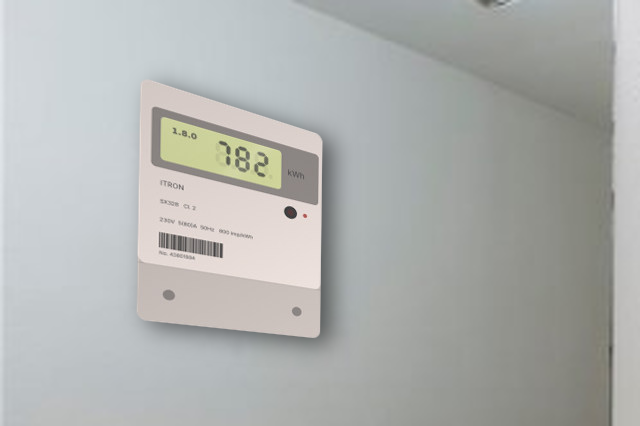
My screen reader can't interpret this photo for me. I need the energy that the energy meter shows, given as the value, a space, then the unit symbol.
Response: 782 kWh
